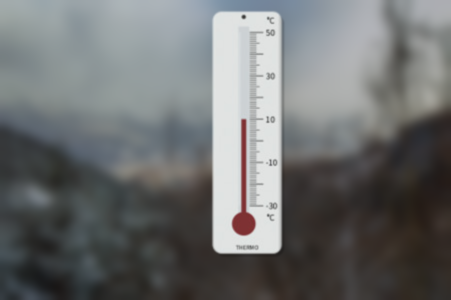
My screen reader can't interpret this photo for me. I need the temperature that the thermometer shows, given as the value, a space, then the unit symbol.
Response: 10 °C
